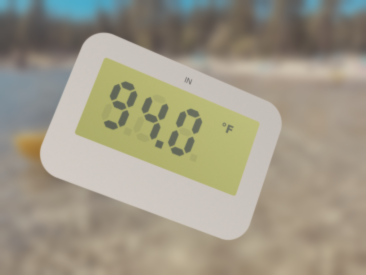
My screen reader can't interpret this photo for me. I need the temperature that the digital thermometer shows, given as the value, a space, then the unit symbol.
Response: 94.0 °F
